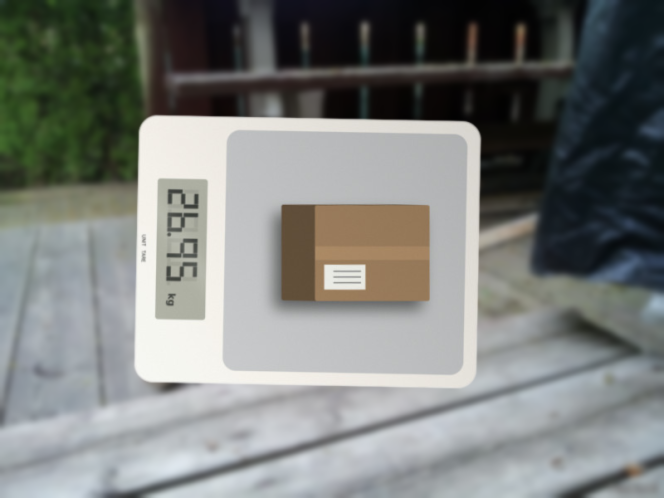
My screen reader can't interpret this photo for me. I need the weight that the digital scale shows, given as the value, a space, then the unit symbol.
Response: 26.95 kg
